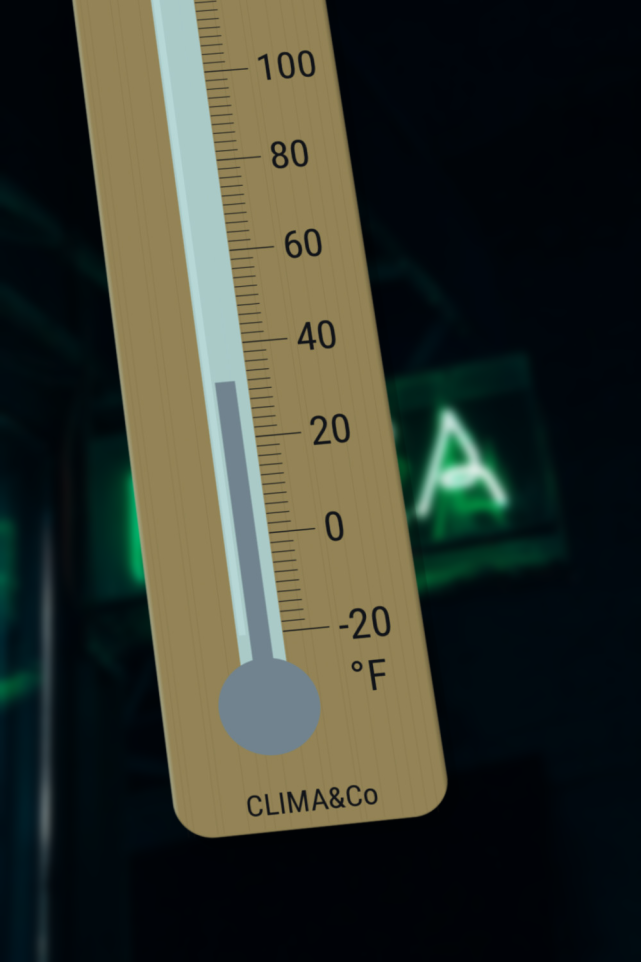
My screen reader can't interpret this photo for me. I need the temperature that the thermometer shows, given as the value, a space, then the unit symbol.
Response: 32 °F
